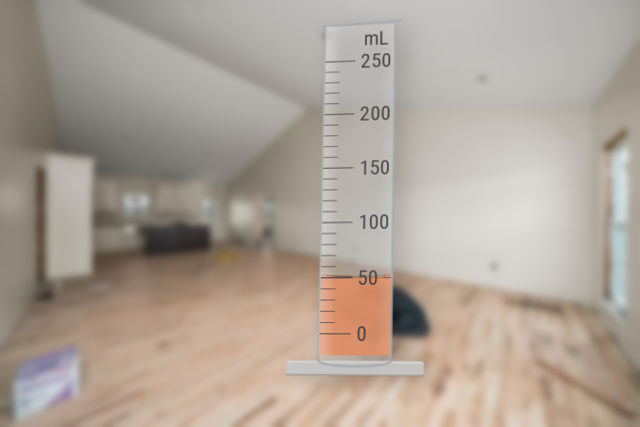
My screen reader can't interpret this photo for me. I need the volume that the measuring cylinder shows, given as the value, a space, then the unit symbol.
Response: 50 mL
